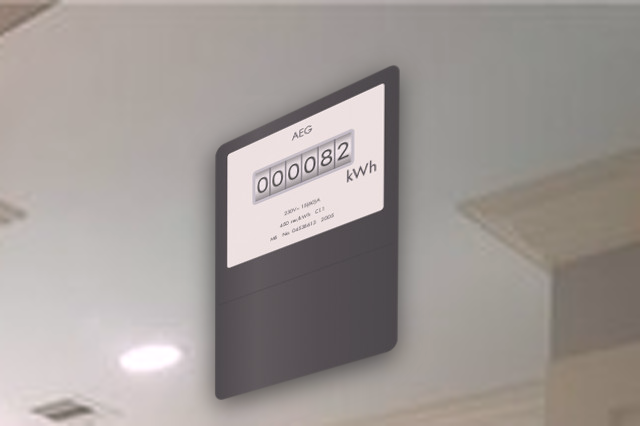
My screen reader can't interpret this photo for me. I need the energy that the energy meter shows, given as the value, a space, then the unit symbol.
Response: 82 kWh
